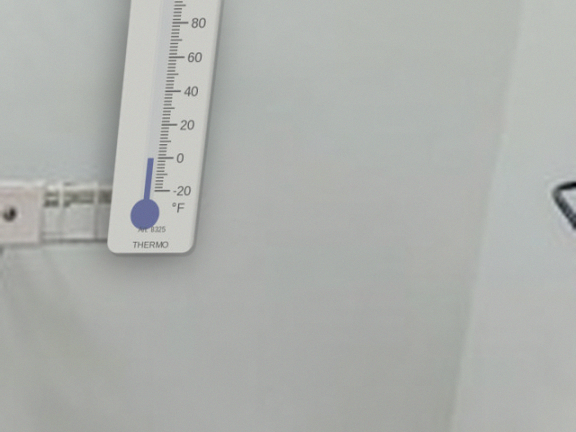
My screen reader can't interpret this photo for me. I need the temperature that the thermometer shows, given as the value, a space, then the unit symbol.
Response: 0 °F
